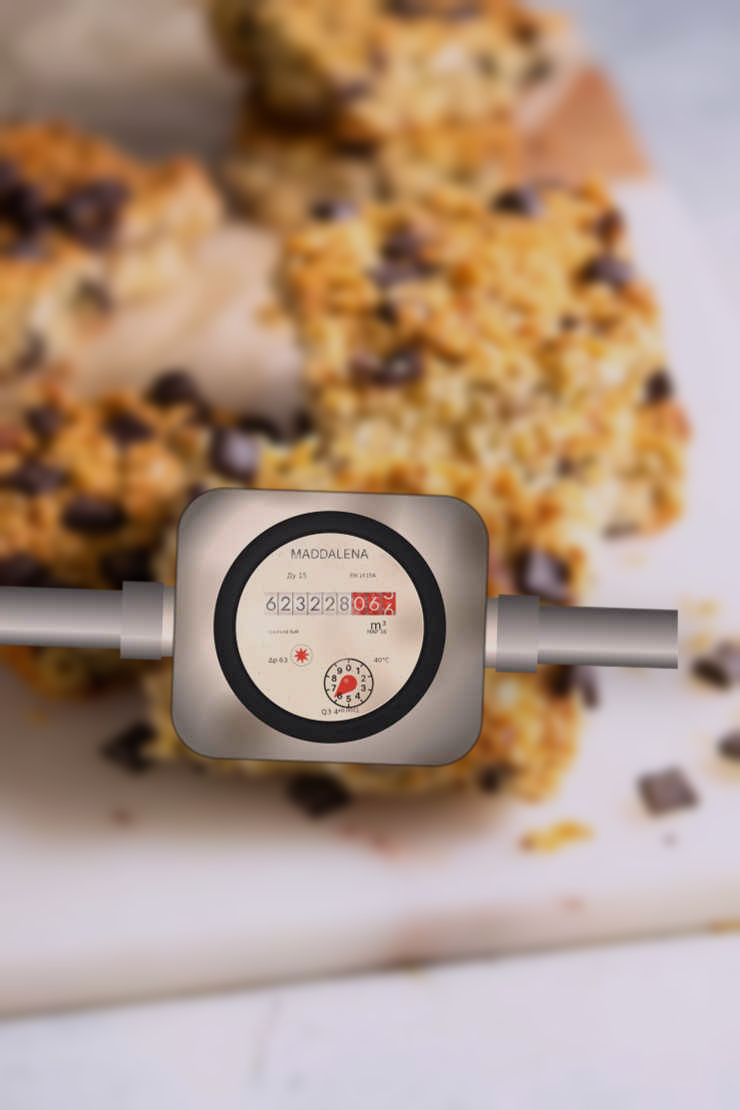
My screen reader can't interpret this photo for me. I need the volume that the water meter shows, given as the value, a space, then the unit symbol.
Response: 623228.0656 m³
